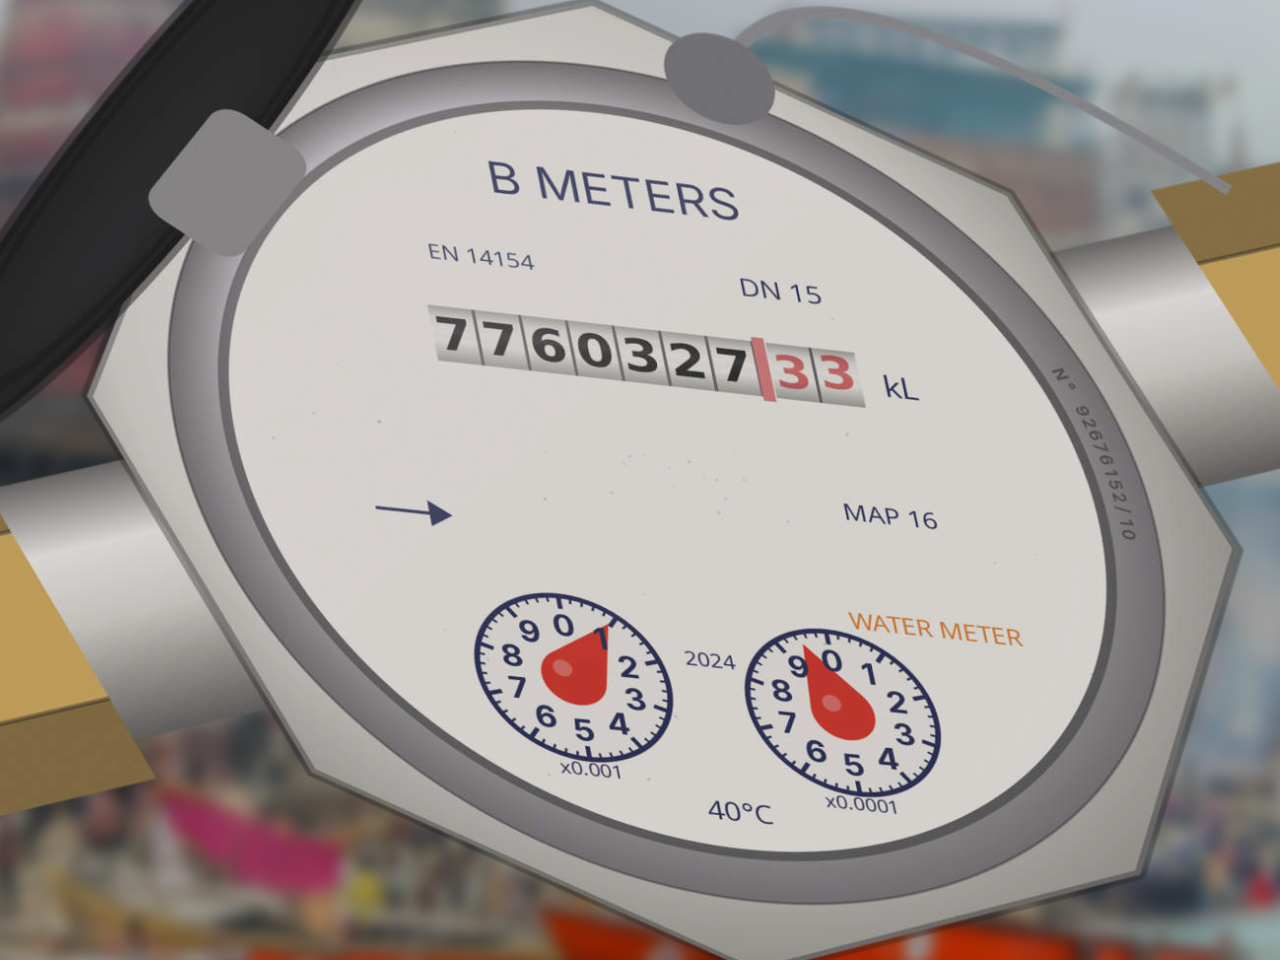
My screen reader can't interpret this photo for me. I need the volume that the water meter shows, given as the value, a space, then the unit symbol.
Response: 7760327.3309 kL
